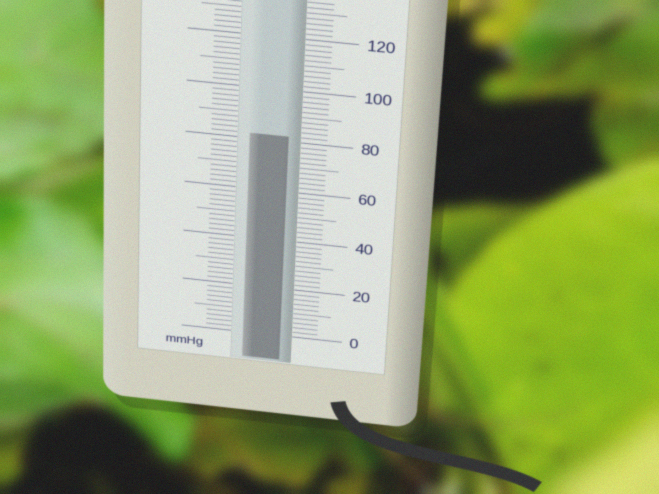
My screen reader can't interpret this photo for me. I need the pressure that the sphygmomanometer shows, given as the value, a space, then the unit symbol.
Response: 82 mmHg
